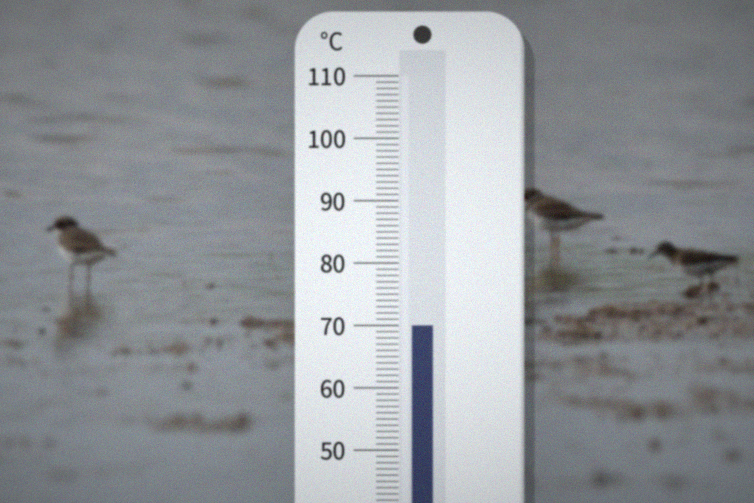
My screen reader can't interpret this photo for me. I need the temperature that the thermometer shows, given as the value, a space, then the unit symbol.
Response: 70 °C
